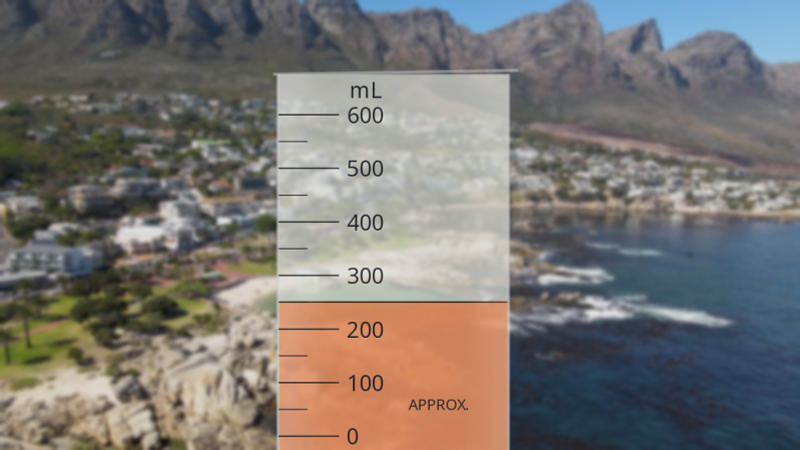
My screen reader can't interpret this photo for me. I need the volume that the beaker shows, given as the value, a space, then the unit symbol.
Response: 250 mL
